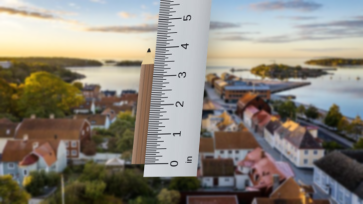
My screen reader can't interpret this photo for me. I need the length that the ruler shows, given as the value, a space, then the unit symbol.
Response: 4 in
